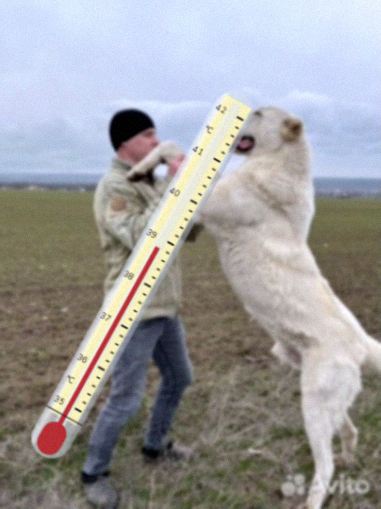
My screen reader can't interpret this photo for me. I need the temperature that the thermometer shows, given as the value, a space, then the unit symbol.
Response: 38.8 °C
